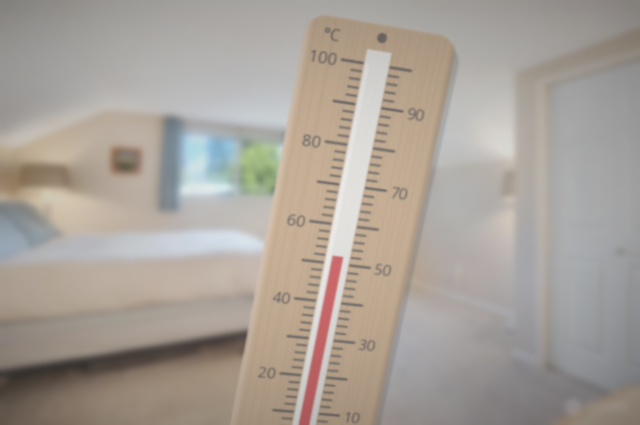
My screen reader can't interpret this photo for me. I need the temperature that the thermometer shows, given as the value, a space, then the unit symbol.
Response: 52 °C
